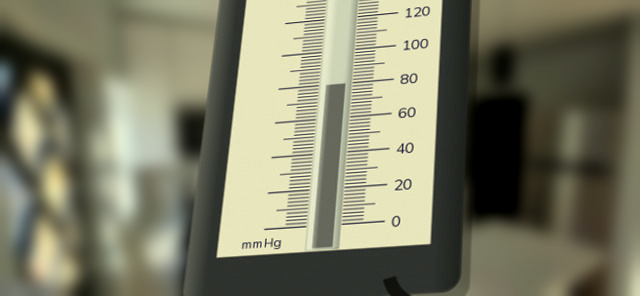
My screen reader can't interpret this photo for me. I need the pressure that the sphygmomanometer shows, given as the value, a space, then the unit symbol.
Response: 80 mmHg
